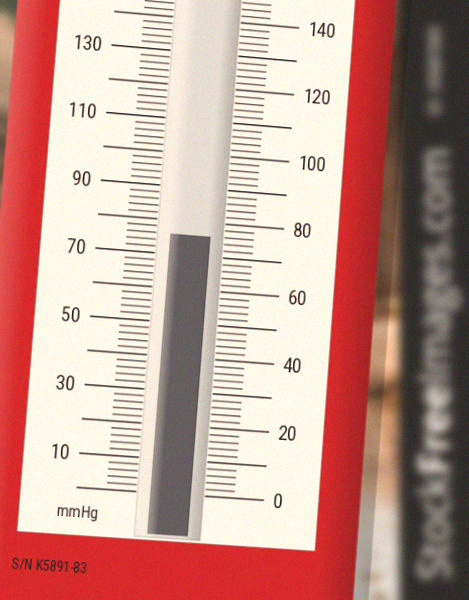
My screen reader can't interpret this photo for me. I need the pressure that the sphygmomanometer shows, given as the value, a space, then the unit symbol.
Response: 76 mmHg
